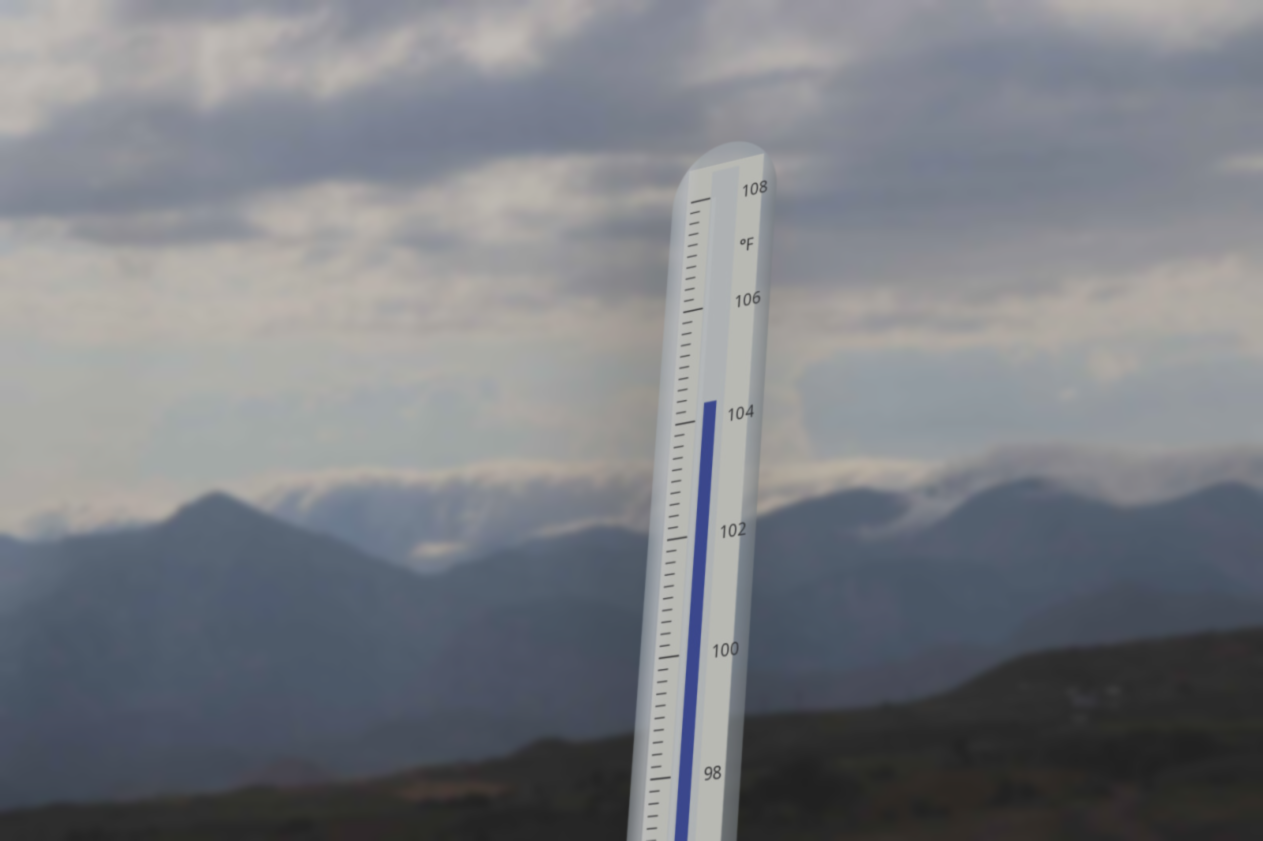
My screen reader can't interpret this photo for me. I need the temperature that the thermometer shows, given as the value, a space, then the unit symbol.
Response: 104.3 °F
